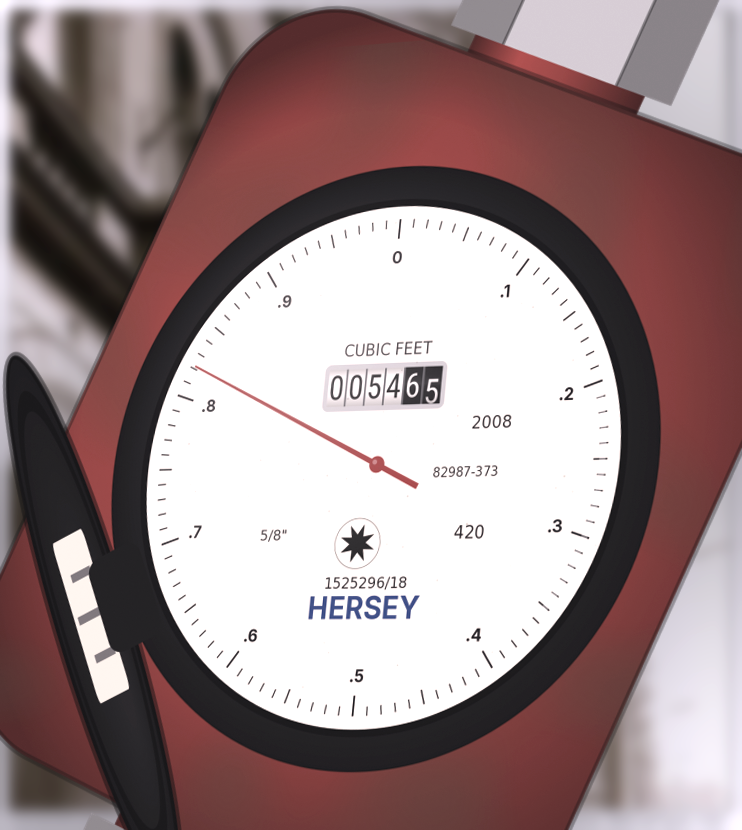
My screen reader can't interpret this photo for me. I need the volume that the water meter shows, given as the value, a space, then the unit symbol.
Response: 5464.82 ft³
